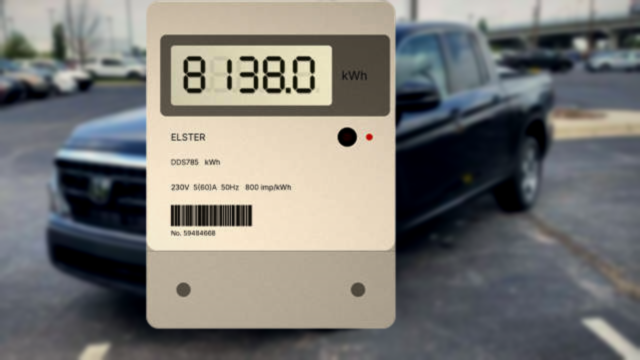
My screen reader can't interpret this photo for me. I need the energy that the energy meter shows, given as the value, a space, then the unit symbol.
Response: 8138.0 kWh
